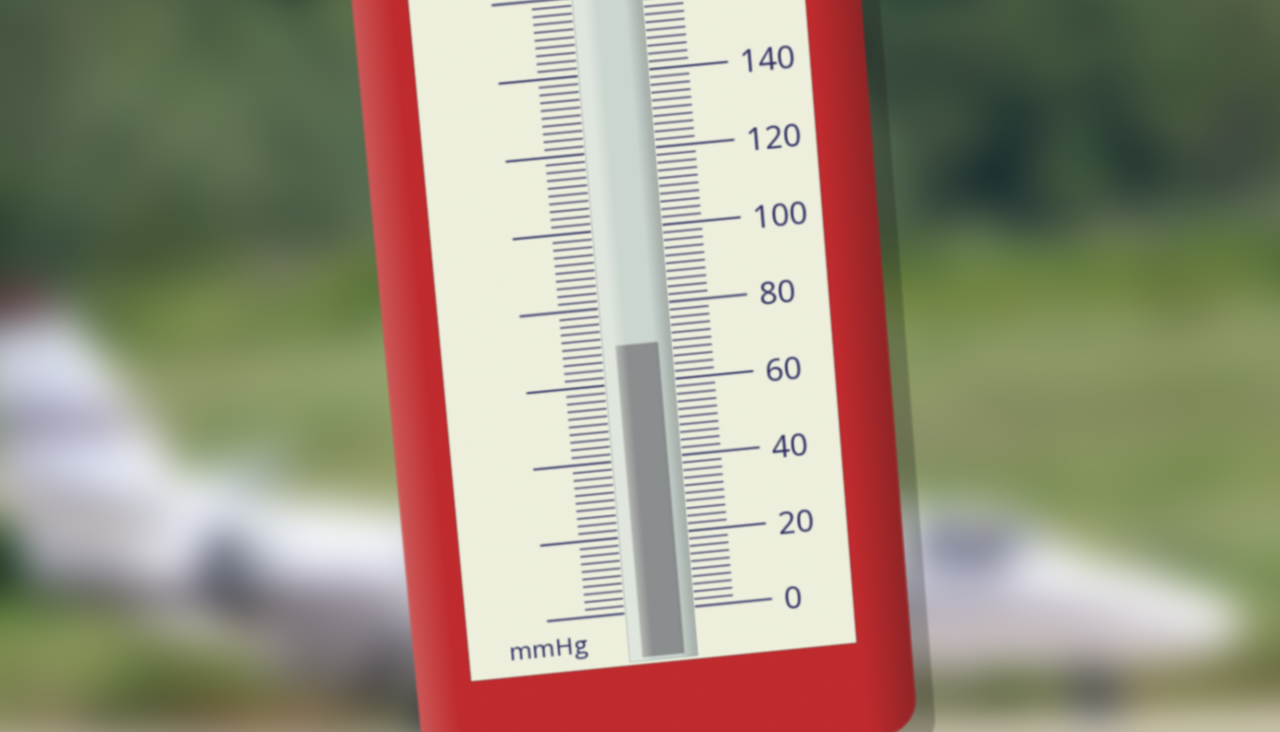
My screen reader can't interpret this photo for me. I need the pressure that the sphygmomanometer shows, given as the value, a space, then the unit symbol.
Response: 70 mmHg
